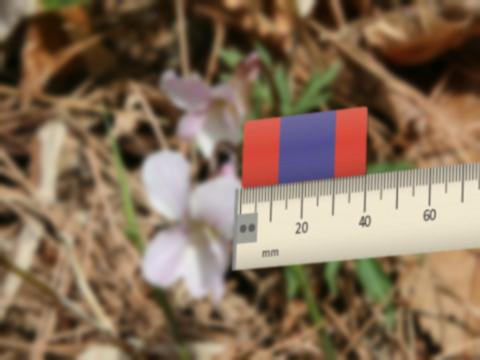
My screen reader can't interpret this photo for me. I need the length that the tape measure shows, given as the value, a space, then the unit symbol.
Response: 40 mm
